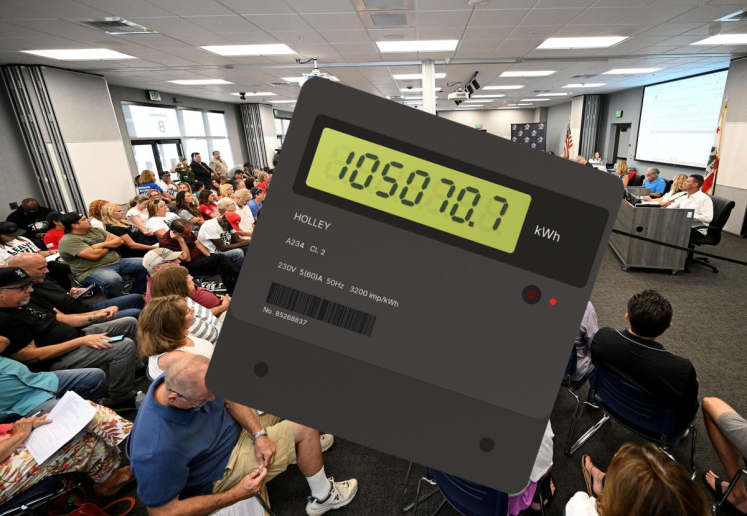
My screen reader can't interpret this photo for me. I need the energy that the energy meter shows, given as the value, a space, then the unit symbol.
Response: 105070.7 kWh
